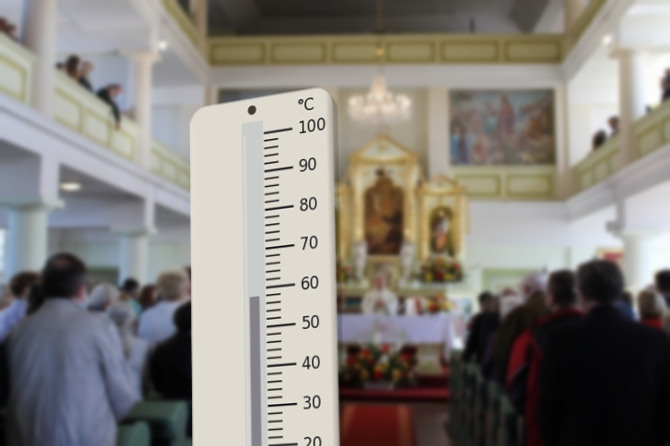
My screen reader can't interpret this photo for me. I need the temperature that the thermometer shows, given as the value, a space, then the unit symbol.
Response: 58 °C
